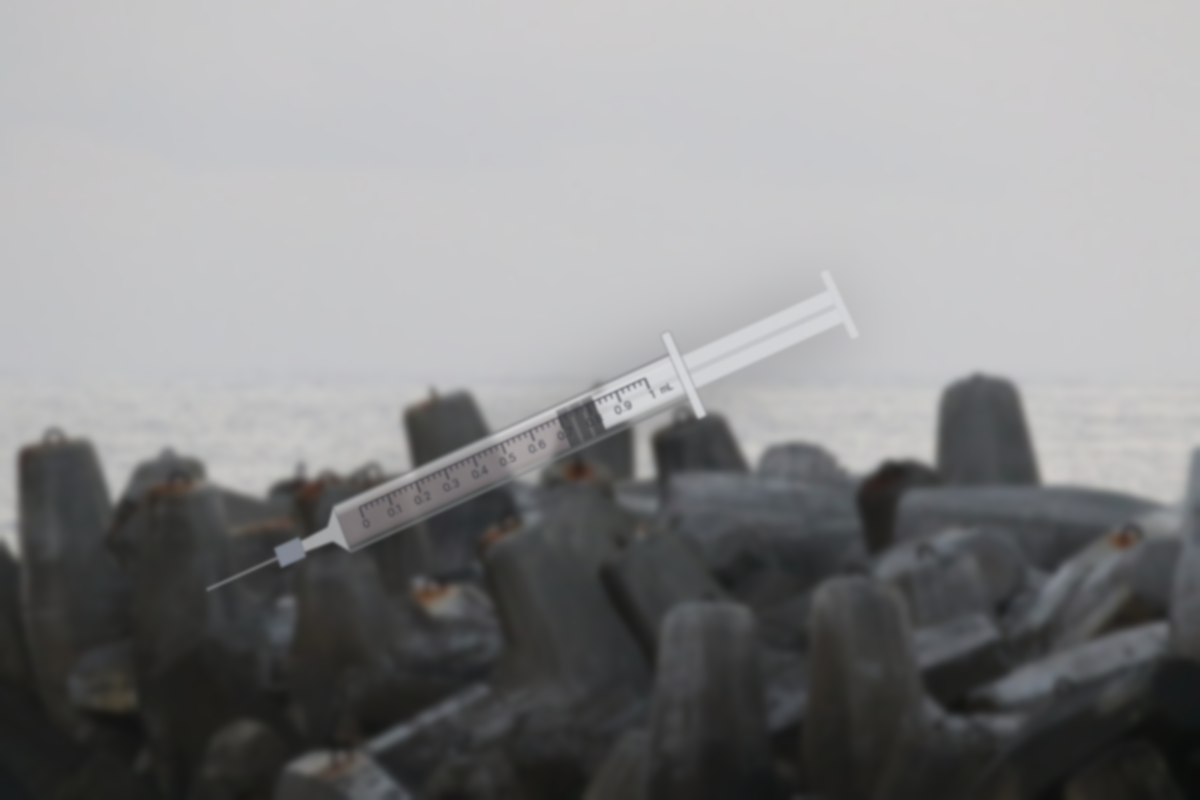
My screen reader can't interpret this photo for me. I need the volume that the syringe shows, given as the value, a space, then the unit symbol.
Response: 0.7 mL
